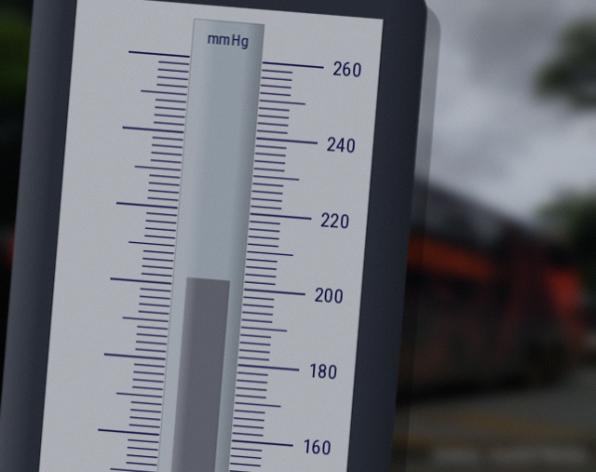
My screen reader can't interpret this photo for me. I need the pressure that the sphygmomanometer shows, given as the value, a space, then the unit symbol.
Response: 202 mmHg
